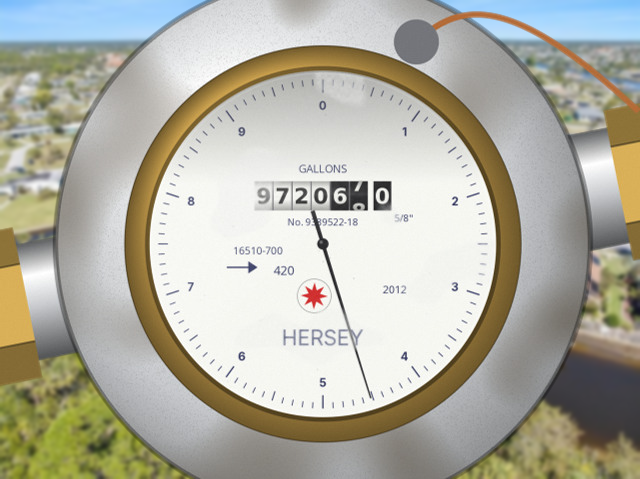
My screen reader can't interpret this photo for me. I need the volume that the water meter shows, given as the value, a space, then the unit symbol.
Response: 9720674.5 gal
